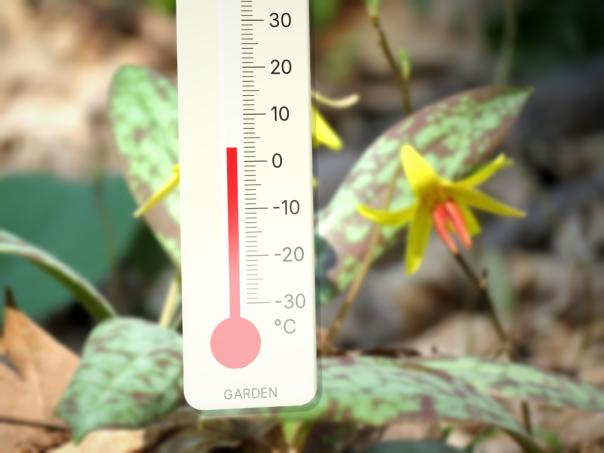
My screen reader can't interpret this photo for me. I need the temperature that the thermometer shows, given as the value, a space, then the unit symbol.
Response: 3 °C
